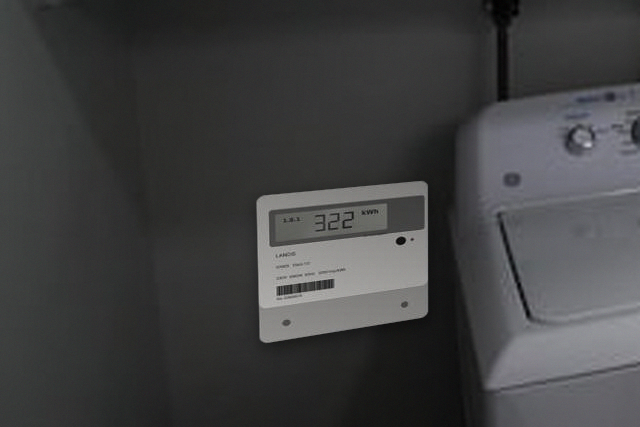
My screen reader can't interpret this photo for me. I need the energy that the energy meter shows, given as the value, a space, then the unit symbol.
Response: 322 kWh
